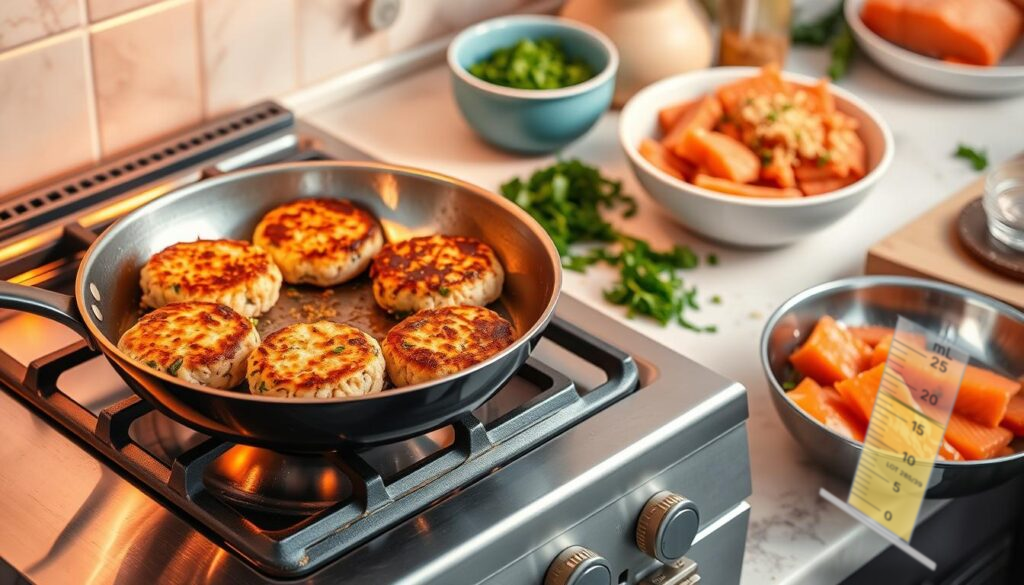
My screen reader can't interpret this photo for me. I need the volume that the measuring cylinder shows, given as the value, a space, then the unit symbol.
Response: 17 mL
